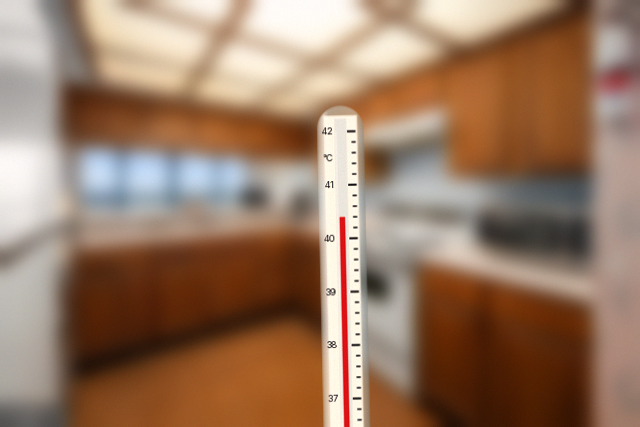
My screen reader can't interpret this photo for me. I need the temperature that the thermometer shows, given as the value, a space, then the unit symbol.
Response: 40.4 °C
